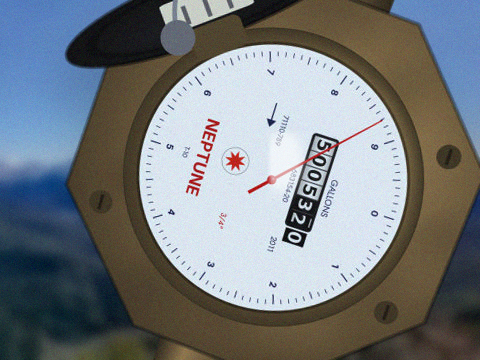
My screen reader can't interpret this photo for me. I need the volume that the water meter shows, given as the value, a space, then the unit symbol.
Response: 5005318.7 gal
